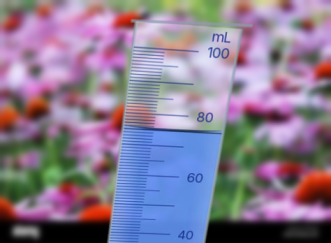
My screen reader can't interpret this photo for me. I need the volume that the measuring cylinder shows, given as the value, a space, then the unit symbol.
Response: 75 mL
